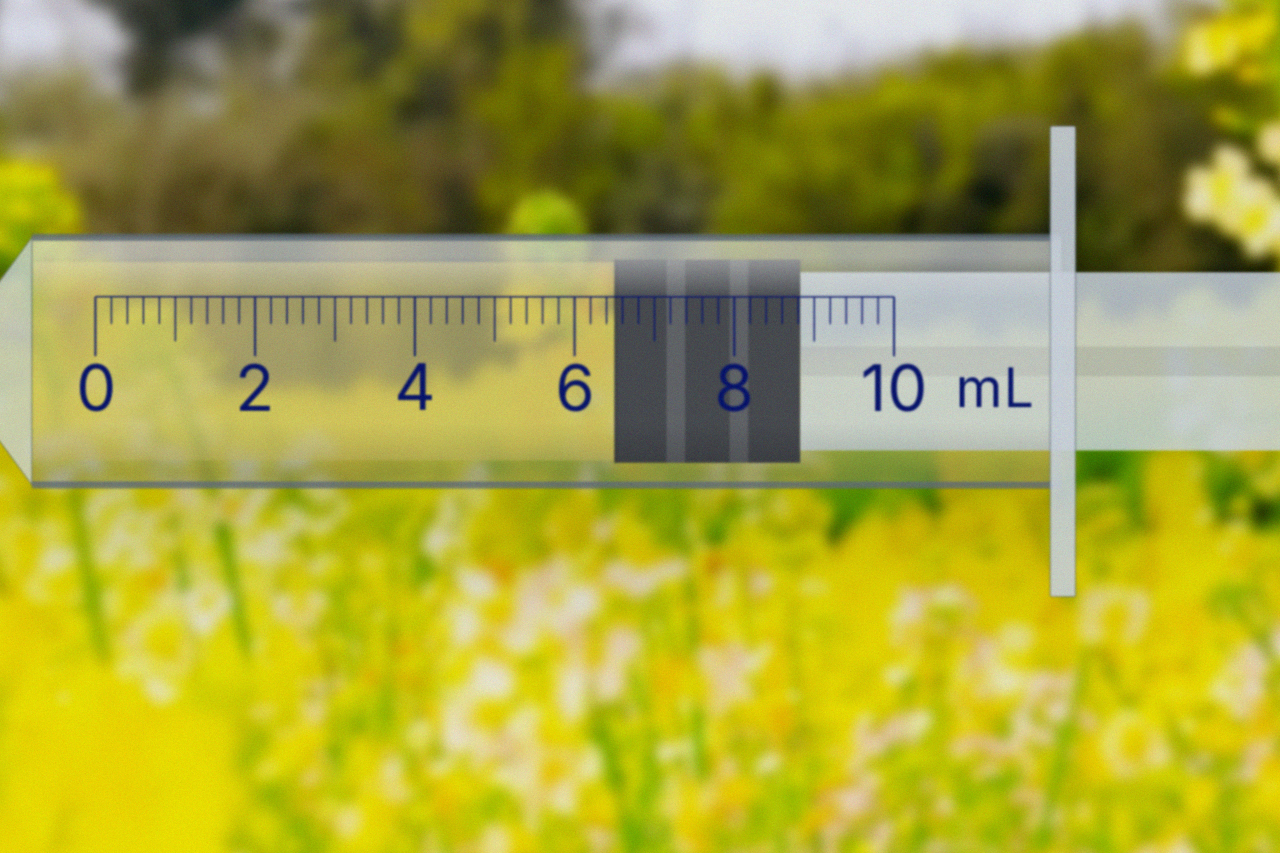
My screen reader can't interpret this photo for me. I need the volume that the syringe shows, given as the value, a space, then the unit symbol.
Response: 6.5 mL
